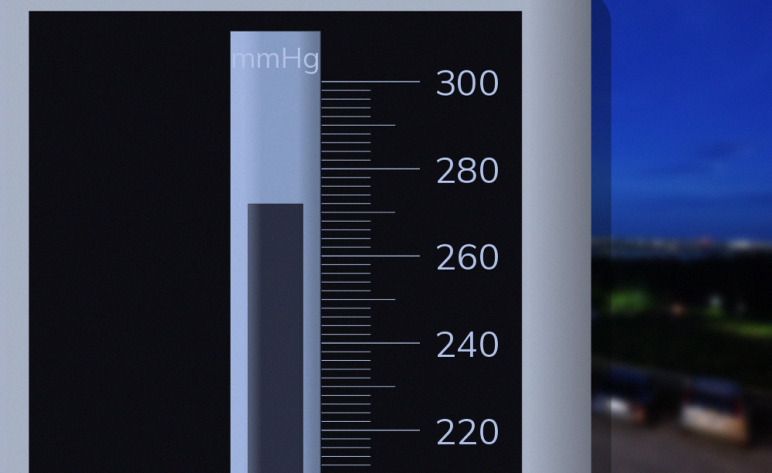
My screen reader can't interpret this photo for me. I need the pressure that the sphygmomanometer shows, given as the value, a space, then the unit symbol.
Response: 272 mmHg
